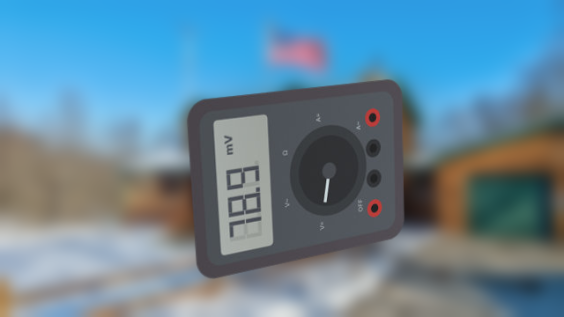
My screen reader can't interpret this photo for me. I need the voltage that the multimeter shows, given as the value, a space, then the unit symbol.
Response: 78.9 mV
